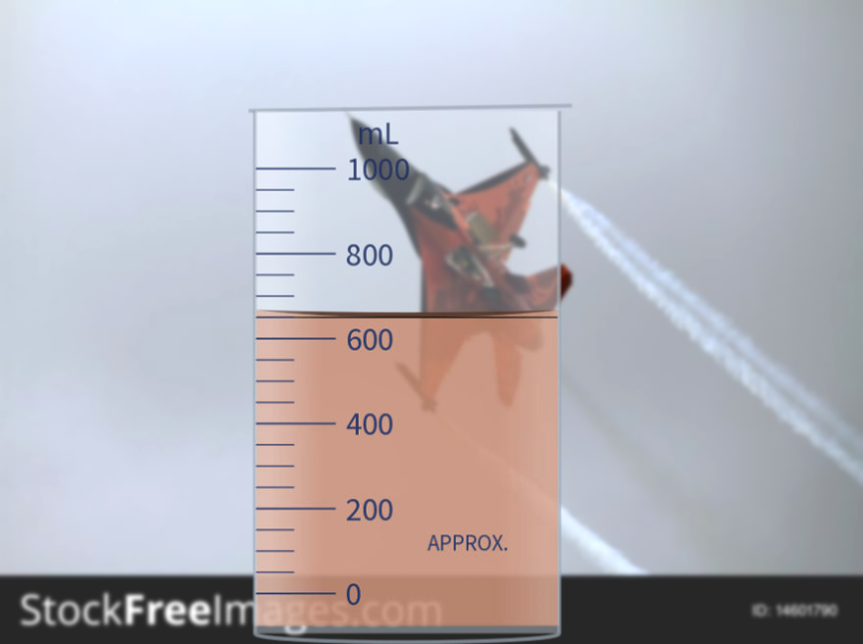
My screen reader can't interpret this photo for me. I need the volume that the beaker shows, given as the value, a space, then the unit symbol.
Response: 650 mL
